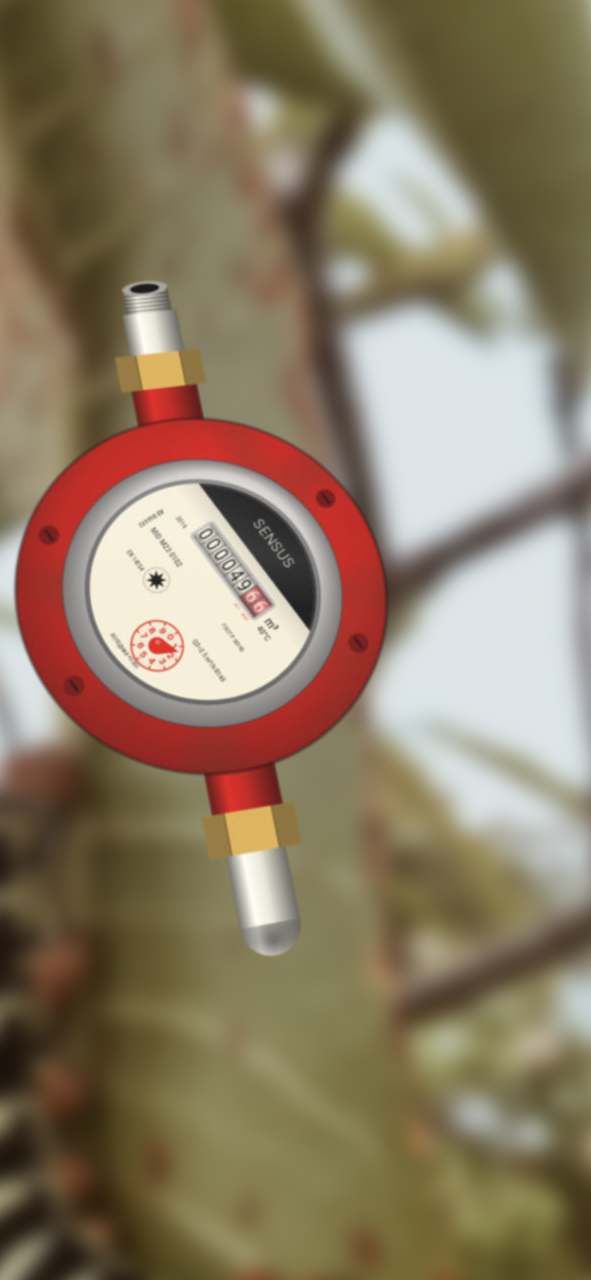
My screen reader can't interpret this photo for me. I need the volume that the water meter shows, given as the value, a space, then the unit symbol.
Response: 49.661 m³
